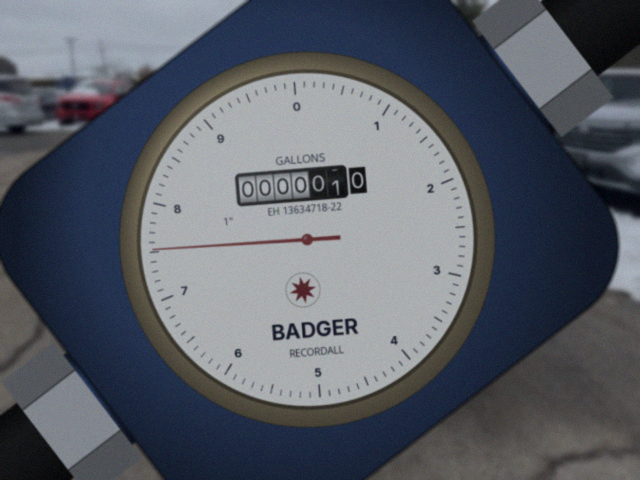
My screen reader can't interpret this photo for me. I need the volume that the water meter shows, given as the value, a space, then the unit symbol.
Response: 7.5 gal
